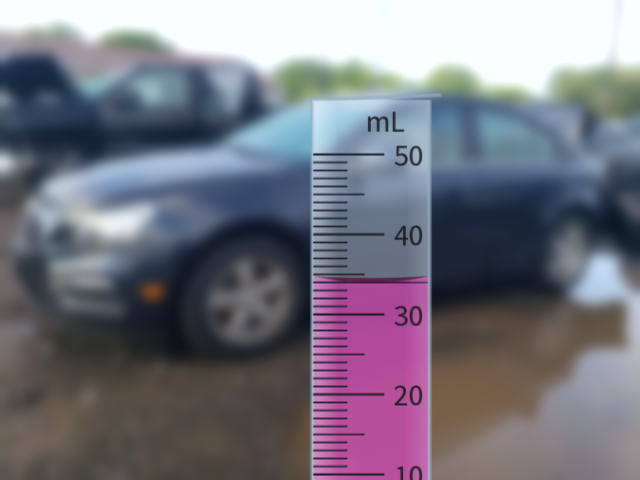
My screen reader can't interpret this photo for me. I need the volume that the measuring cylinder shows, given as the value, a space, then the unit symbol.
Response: 34 mL
